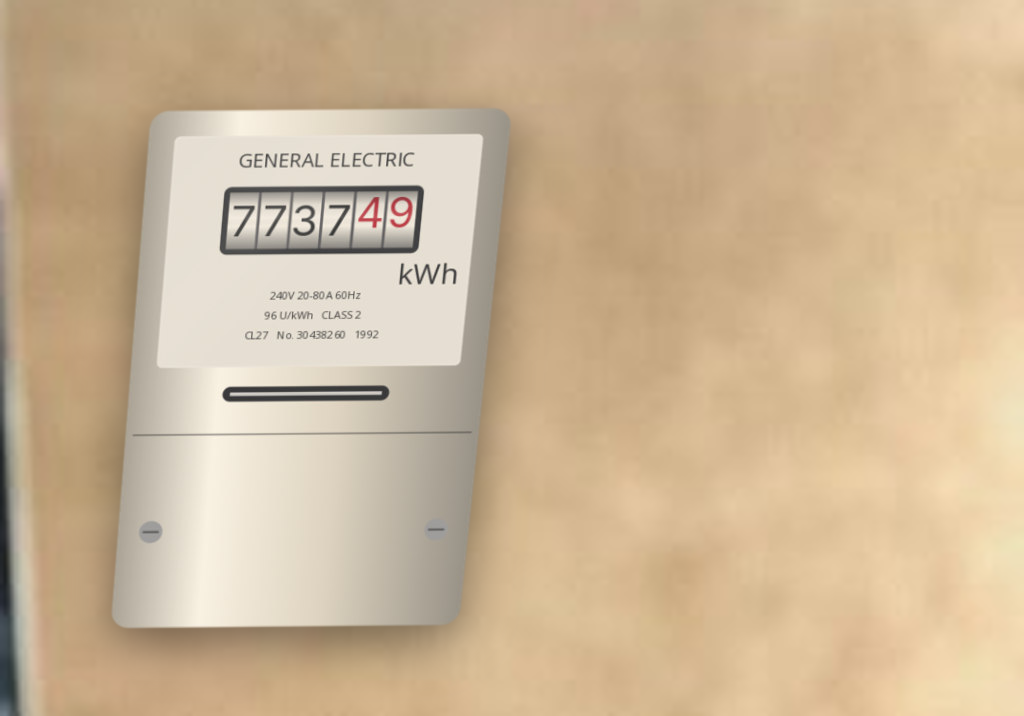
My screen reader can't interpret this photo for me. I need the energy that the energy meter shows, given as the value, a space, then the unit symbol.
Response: 7737.49 kWh
